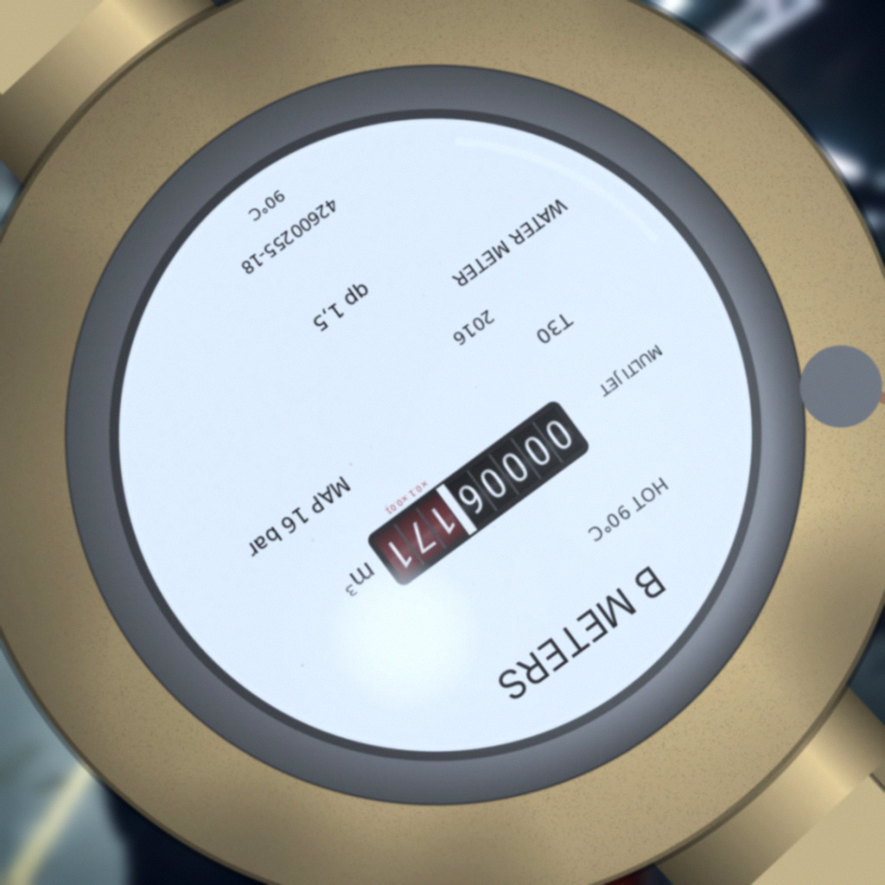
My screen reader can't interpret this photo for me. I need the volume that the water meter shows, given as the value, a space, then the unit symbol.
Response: 6.171 m³
